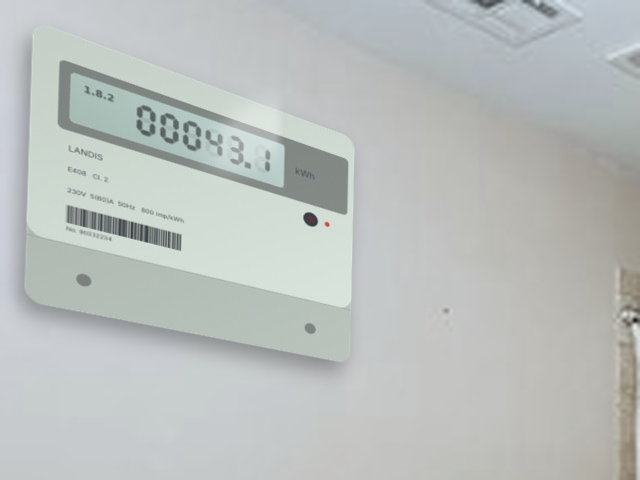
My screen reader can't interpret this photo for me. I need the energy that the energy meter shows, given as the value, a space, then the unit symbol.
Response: 43.1 kWh
